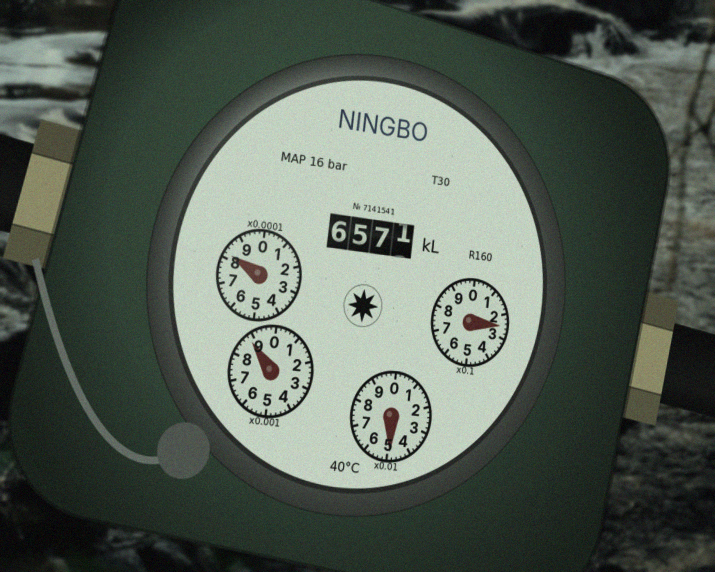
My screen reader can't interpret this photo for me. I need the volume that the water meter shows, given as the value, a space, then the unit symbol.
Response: 6571.2488 kL
